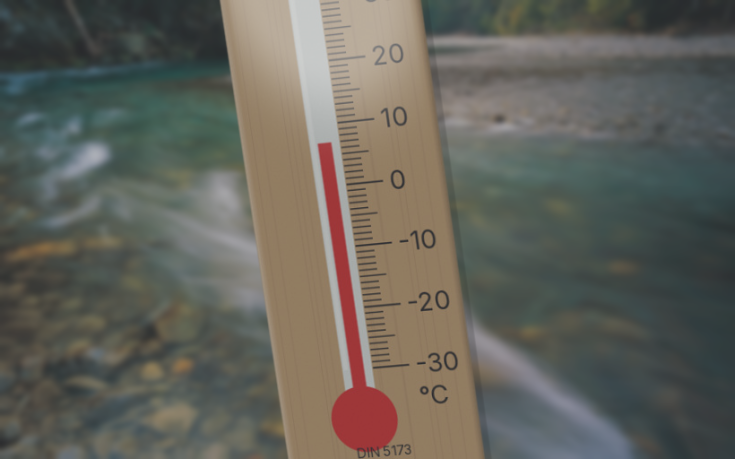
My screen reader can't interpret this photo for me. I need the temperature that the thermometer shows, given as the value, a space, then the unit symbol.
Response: 7 °C
